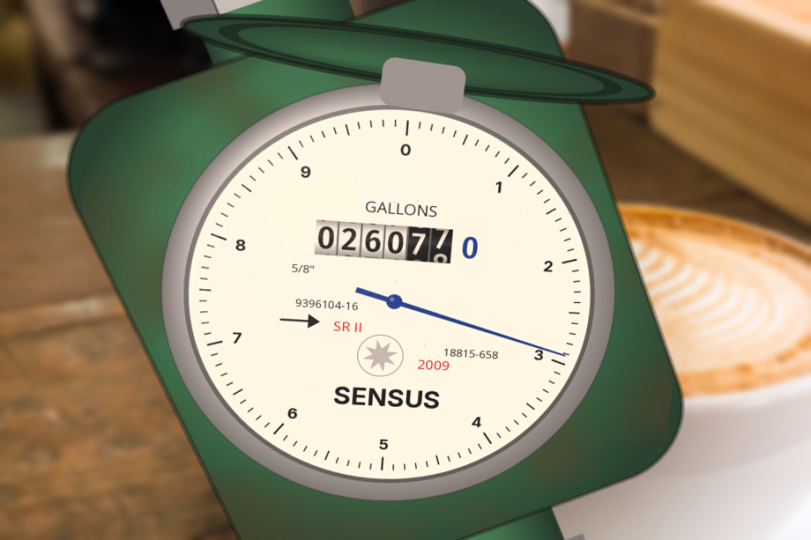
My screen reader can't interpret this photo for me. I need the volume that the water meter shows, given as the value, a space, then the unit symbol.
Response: 260772.9 gal
